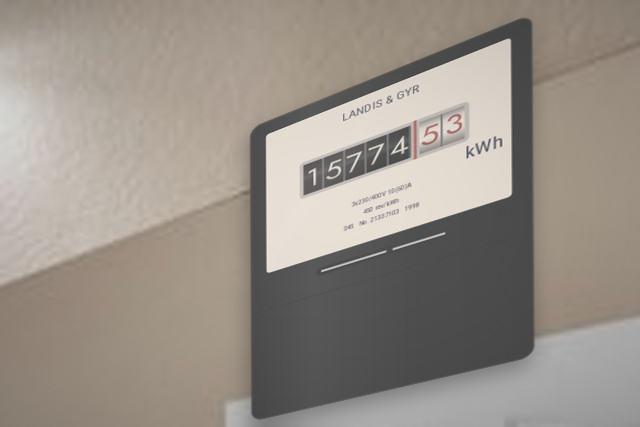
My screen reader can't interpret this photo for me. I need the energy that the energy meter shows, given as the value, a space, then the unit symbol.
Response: 15774.53 kWh
